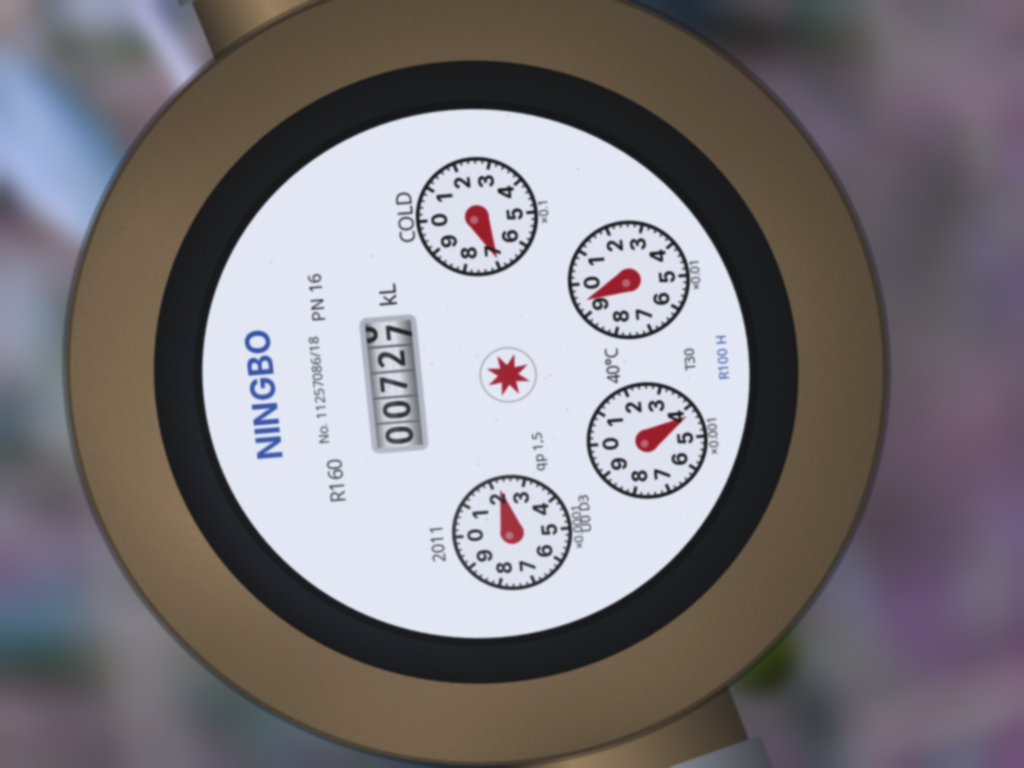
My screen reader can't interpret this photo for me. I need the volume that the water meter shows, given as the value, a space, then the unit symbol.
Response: 726.6942 kL
